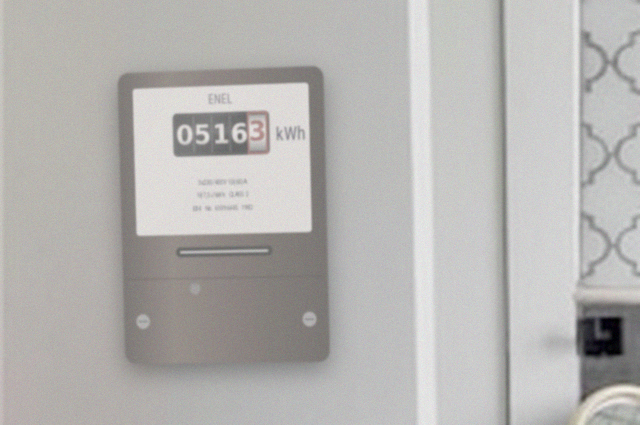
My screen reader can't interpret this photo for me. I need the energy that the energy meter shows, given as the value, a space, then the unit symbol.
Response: 516.3 kWh
